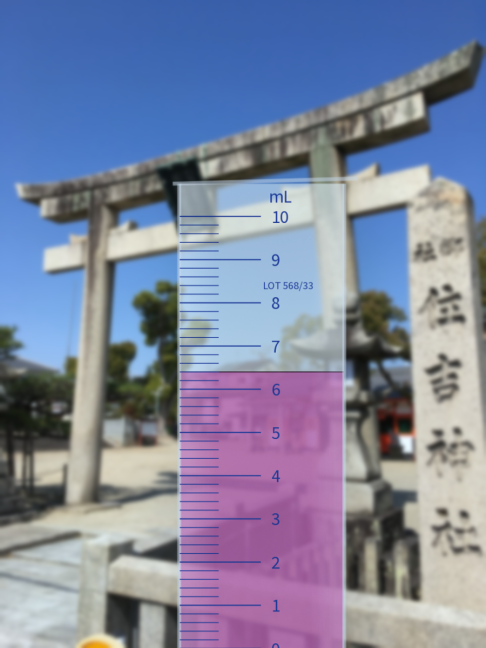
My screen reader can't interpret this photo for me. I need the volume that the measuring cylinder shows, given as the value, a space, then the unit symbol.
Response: 6.4 mL
